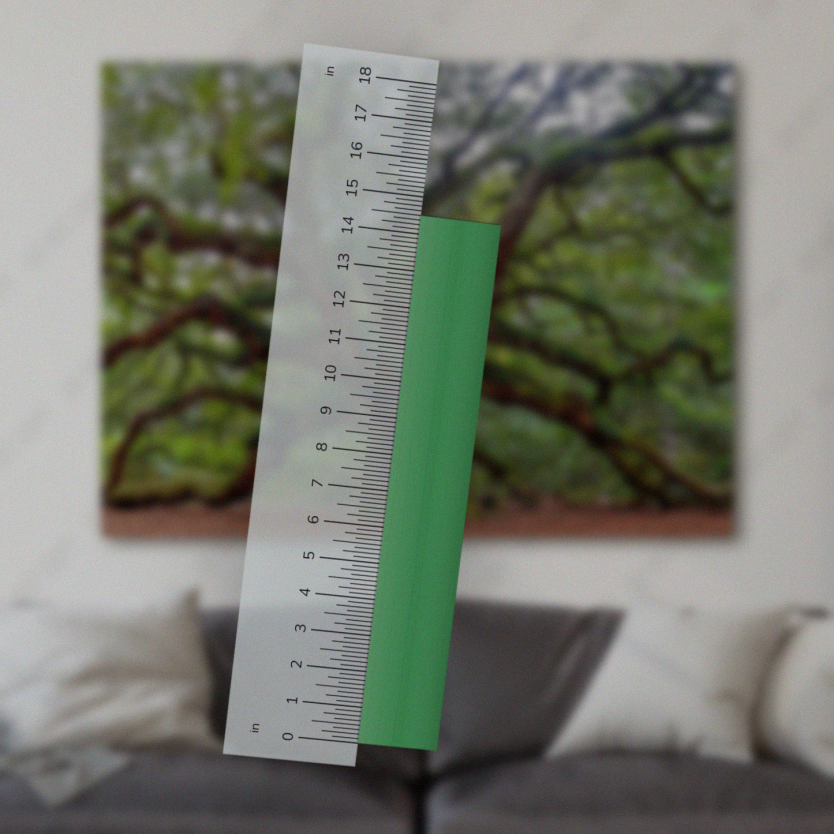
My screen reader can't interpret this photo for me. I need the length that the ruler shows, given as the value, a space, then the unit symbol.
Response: 14.5 in
